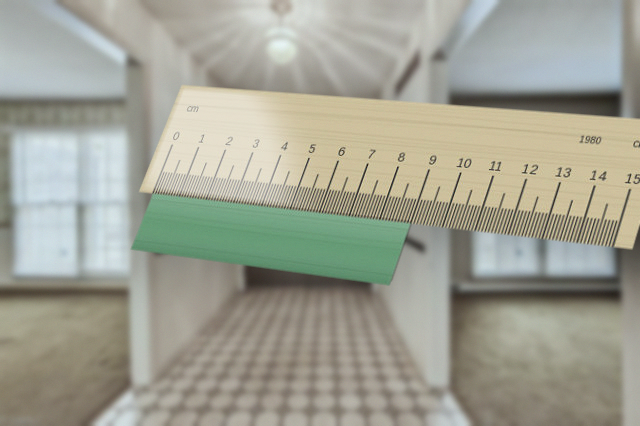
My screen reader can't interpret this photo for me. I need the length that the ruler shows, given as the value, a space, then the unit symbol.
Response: 9 cm
